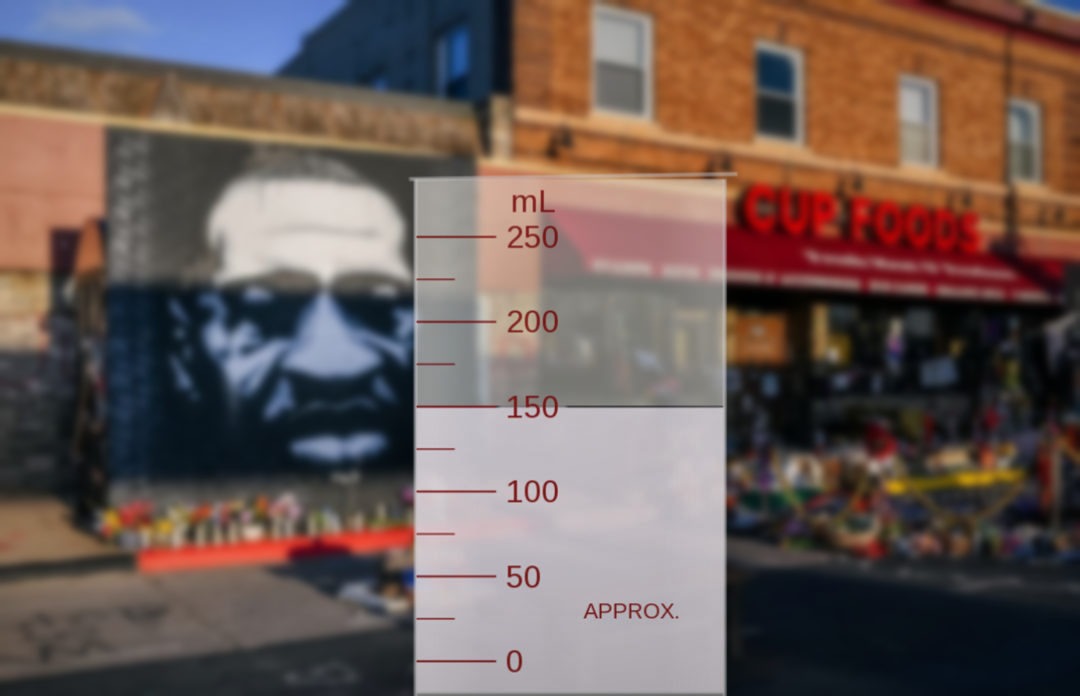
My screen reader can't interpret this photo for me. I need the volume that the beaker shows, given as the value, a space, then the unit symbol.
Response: 150 mL
